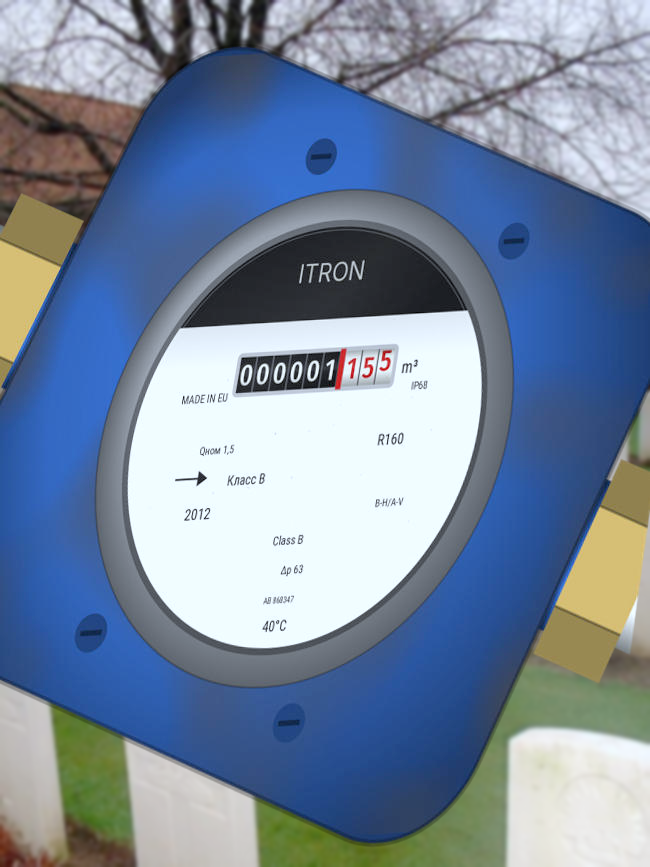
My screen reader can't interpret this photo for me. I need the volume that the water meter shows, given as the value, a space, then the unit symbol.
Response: 1.155 m³
